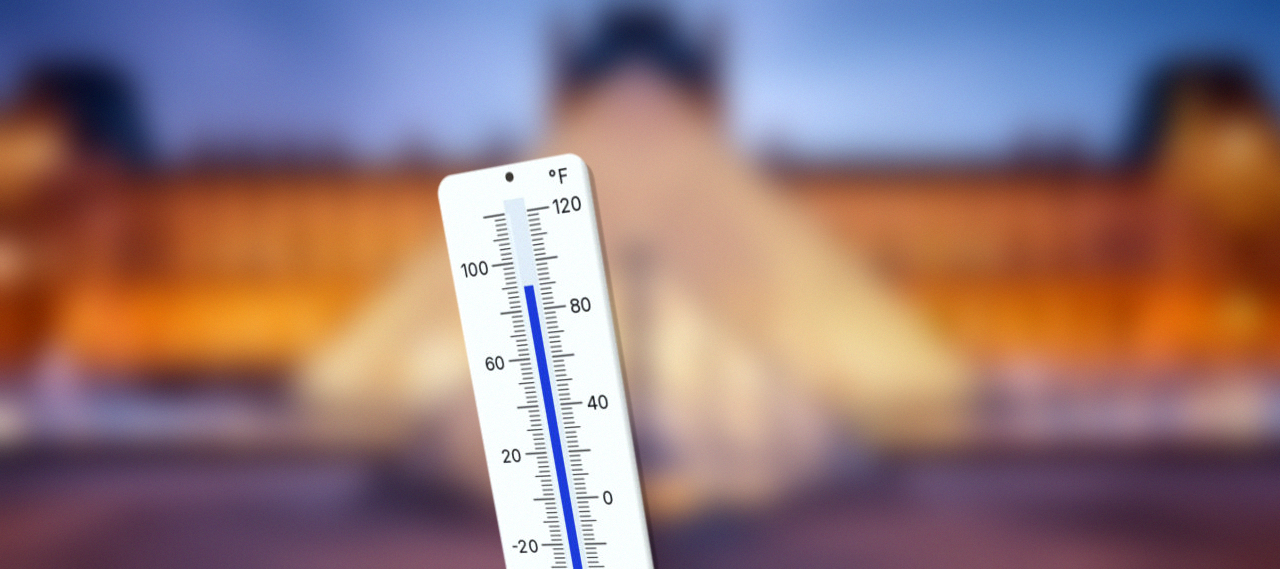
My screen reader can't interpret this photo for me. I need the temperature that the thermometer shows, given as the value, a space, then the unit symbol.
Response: 90 °F
